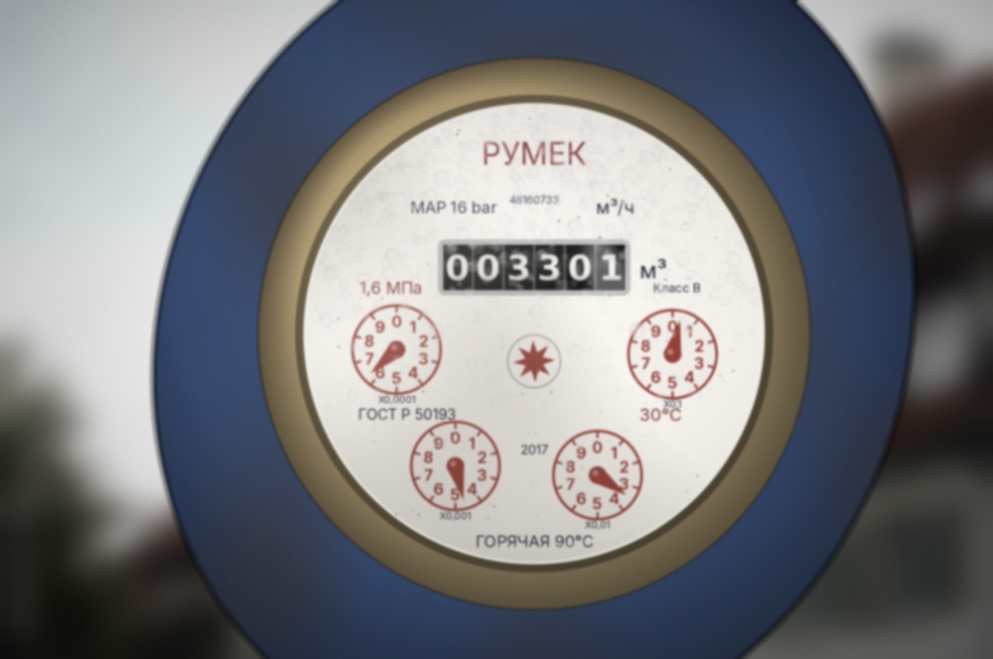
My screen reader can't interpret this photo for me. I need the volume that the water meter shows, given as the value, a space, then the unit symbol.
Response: 3301.0346 m³
